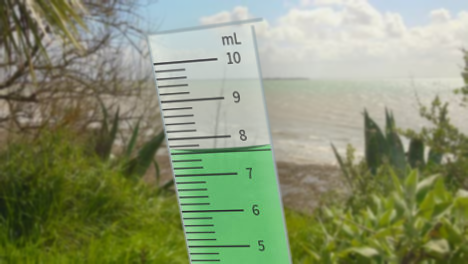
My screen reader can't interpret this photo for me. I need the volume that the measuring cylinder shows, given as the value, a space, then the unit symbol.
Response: 7.6 mL
